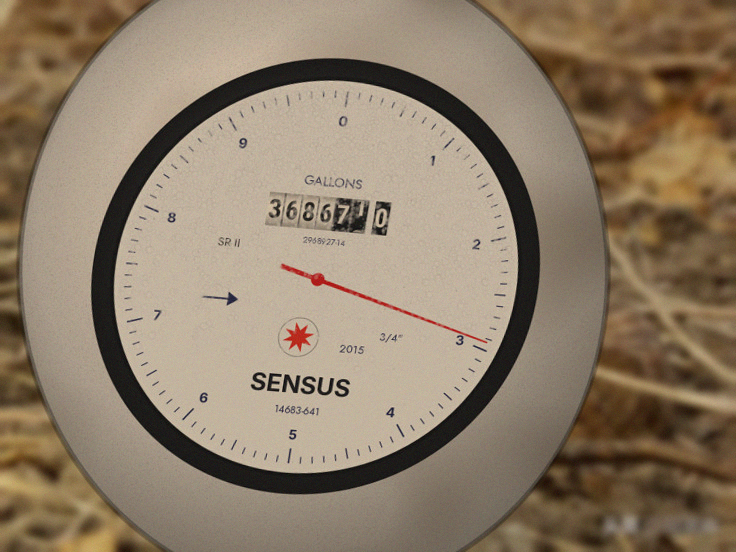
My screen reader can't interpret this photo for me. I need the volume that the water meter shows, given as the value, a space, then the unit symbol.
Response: 3686712.9 gal
